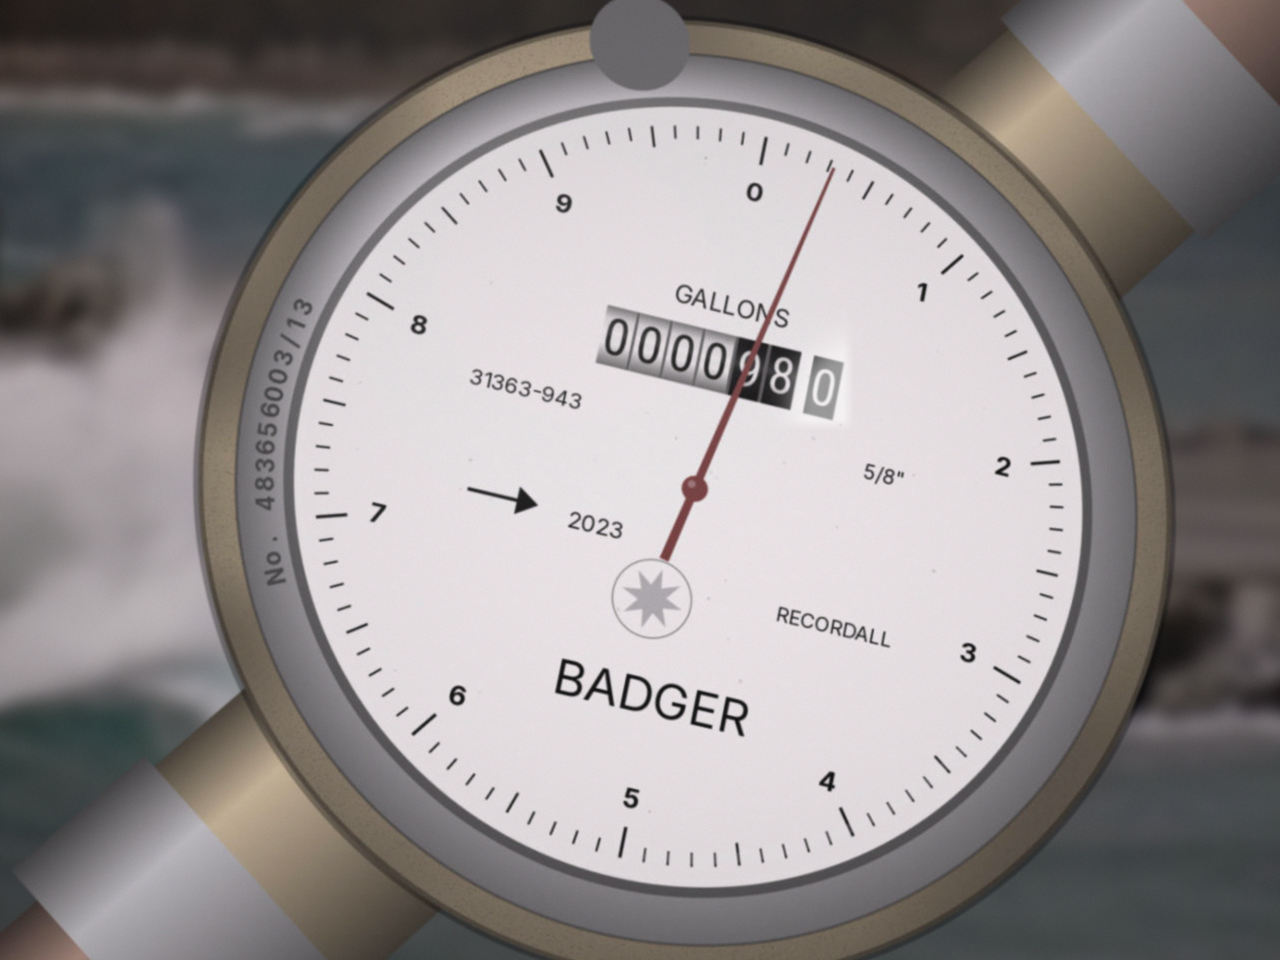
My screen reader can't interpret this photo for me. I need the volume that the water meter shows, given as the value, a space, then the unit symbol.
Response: 980.3 gal
